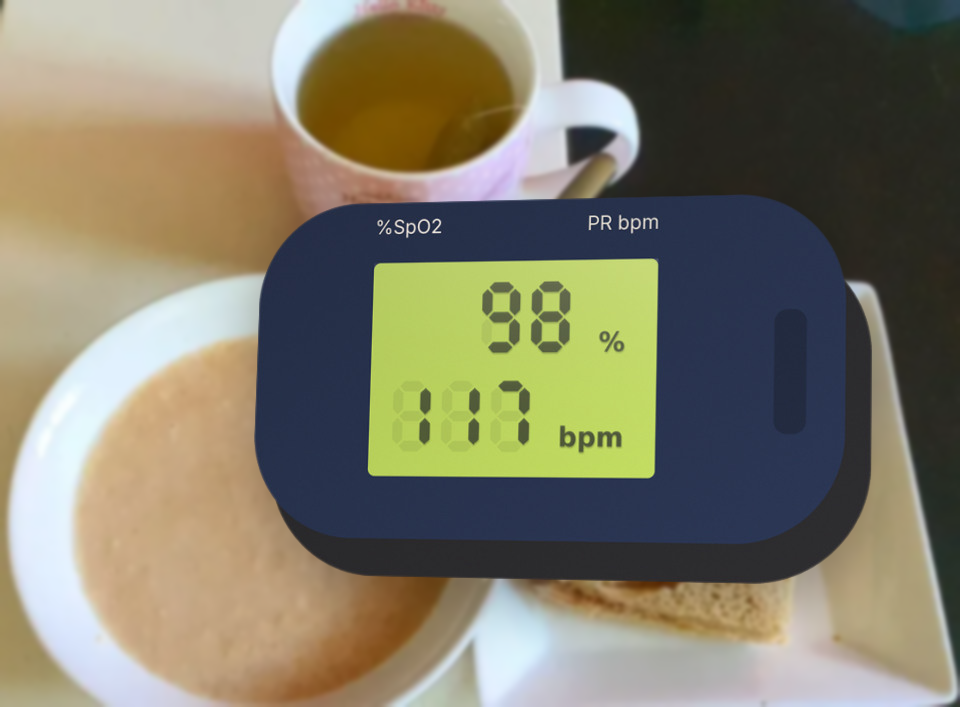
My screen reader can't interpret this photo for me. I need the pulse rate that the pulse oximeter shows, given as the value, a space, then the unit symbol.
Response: 117 bpm
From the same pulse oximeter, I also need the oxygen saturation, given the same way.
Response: 98 %
